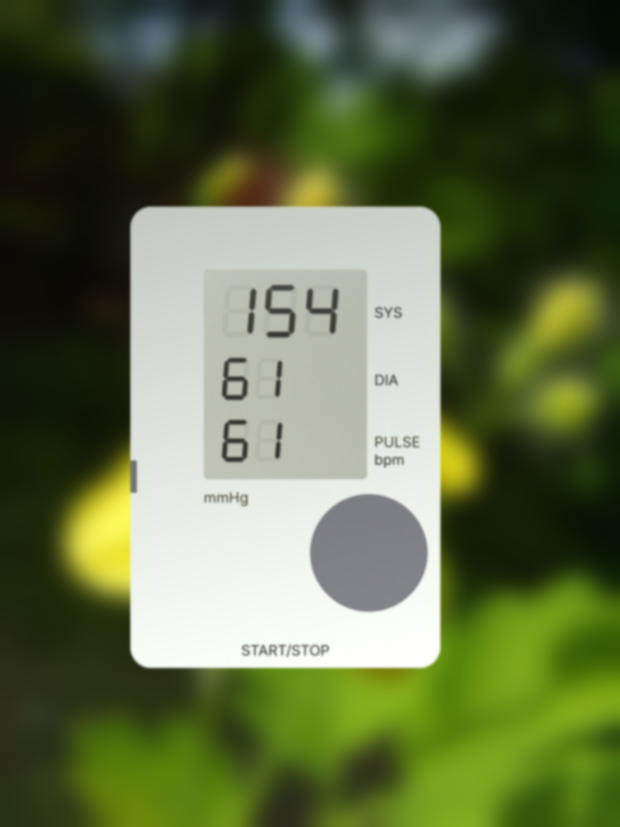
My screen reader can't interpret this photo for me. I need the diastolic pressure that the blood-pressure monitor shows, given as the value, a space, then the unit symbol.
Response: 61 mmHg
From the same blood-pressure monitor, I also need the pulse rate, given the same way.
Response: 61 bpm
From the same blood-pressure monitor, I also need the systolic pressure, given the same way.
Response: 154 mmHg
